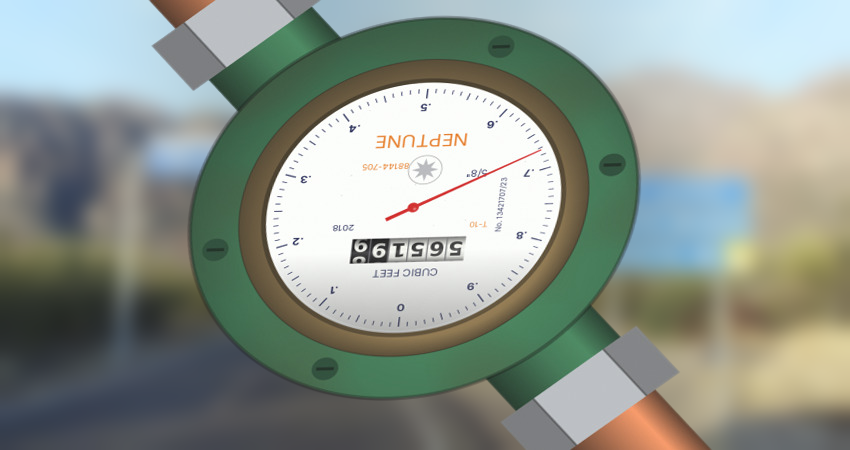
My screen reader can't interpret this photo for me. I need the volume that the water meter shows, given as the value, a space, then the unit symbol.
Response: 565198.67 ft³
